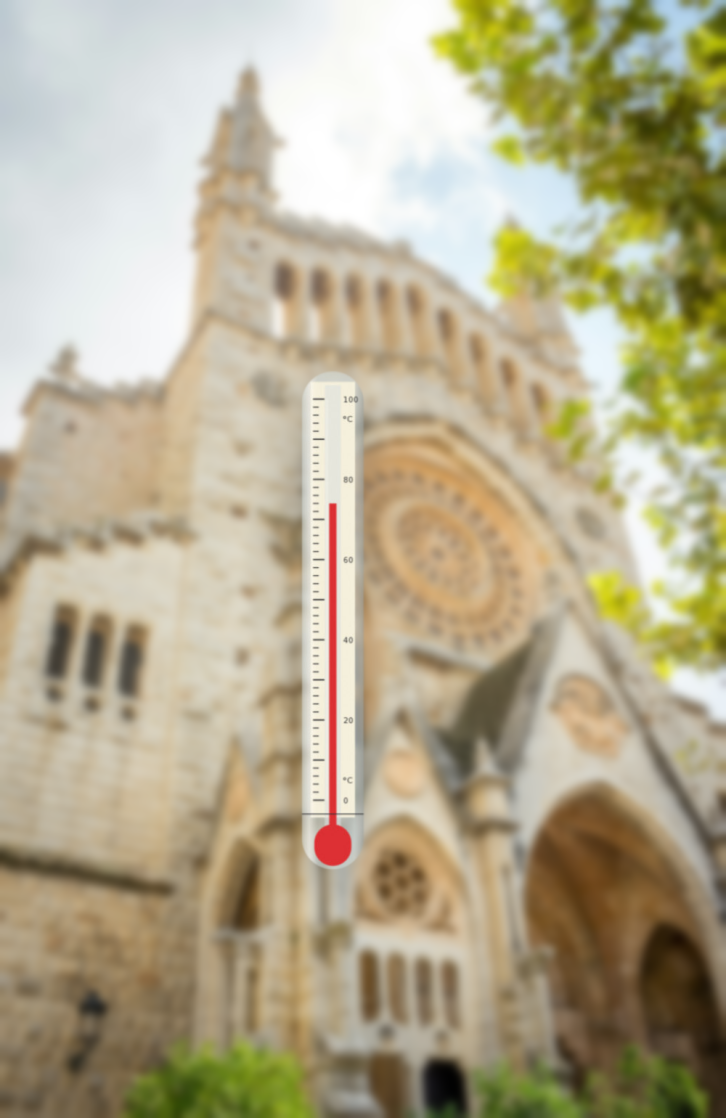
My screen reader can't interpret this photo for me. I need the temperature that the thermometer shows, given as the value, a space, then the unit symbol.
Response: 74 °C
